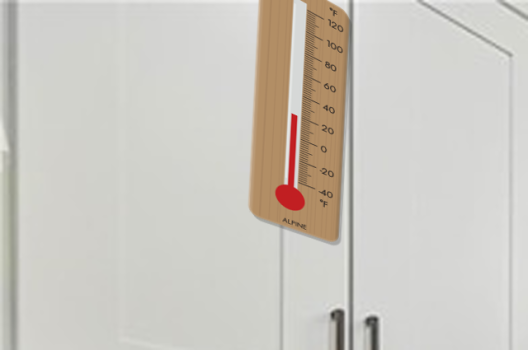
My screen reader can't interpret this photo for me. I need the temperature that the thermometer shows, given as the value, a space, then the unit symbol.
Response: 20 °F
